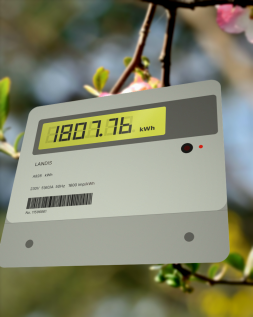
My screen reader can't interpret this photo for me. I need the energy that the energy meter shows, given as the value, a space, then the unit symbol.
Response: 1807.76 kWh
